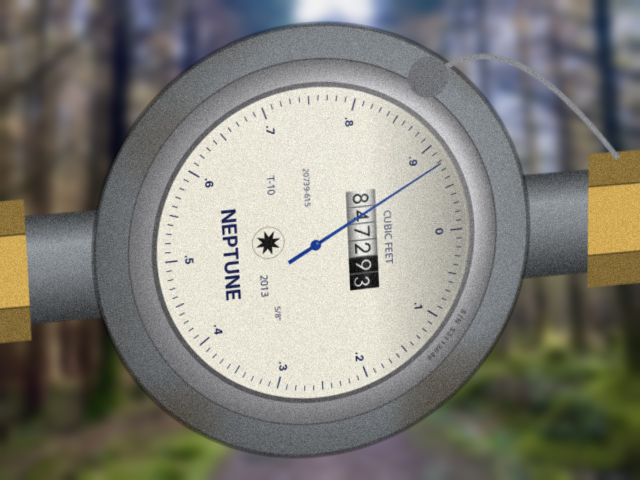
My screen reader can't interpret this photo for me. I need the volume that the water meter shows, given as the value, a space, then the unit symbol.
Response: 847292.92 ft³
